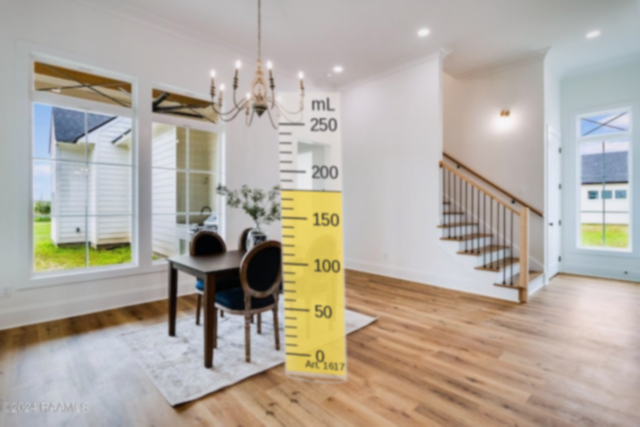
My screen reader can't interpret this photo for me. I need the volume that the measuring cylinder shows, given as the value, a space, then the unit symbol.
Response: 180 mL
